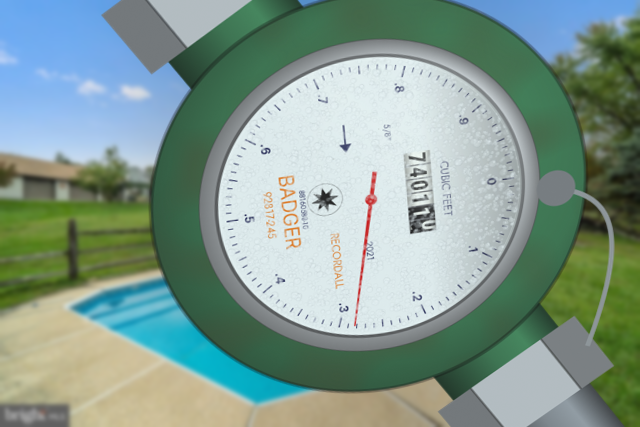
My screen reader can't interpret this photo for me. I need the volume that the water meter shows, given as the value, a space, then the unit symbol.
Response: 740110.28 ft³
